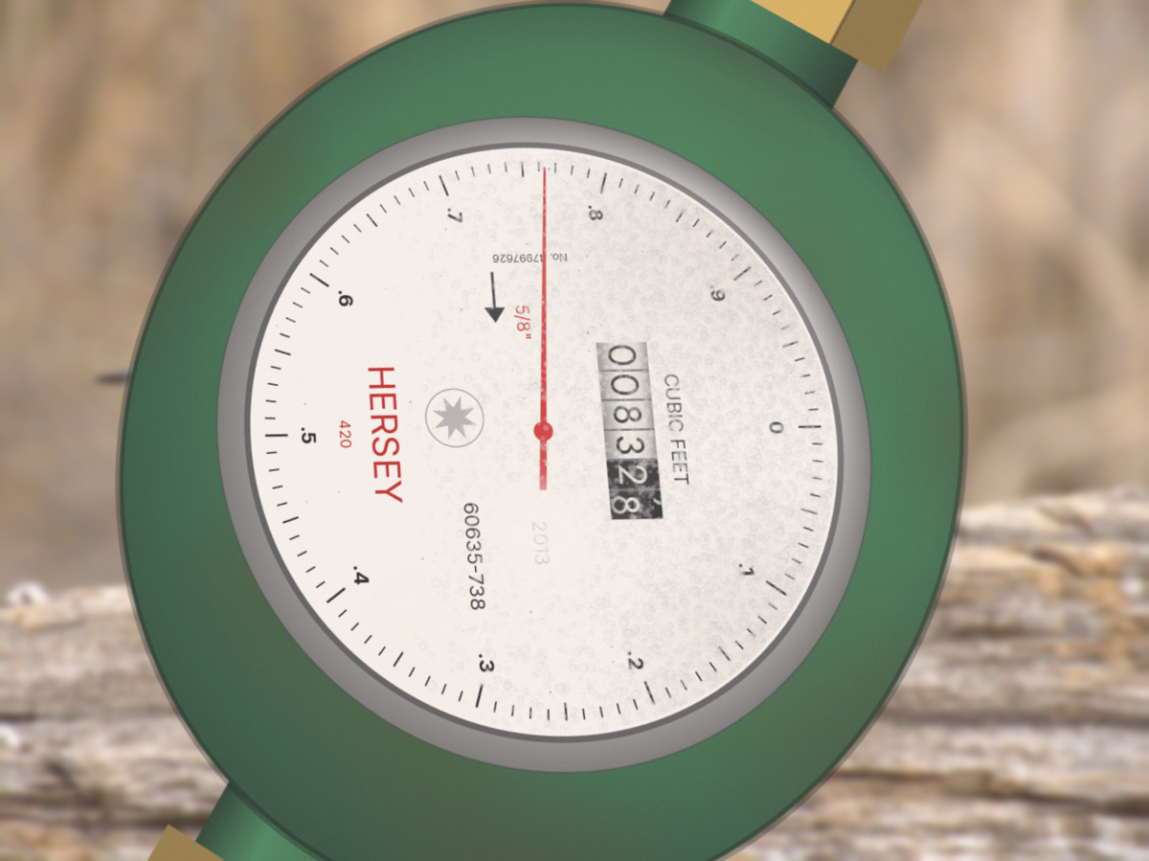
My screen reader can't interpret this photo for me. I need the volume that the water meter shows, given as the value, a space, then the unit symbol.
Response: 8327.76 ft³
